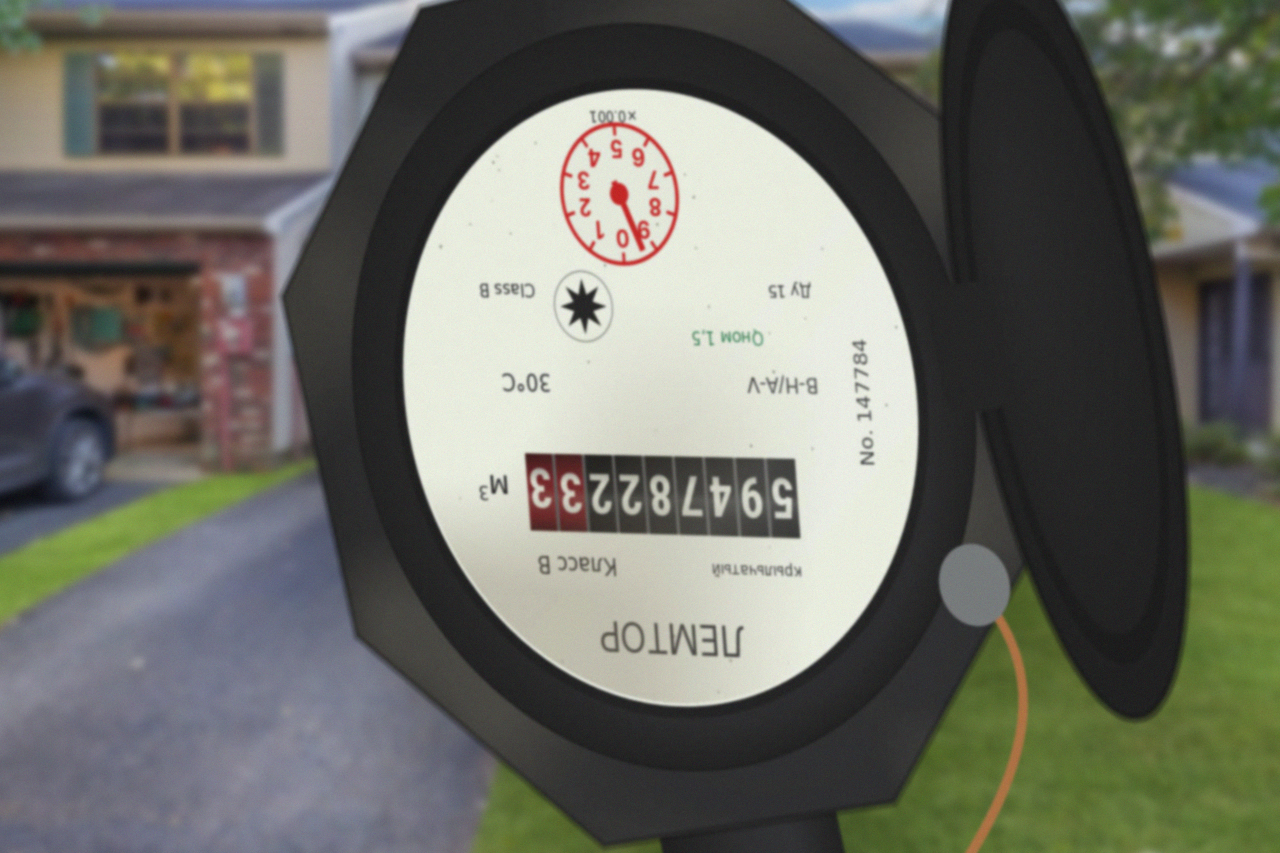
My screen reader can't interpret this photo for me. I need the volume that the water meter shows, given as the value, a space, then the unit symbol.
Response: 5947822.329 m³
